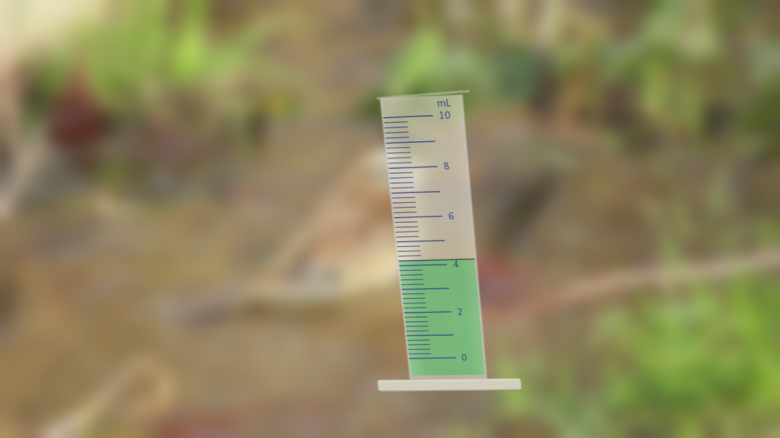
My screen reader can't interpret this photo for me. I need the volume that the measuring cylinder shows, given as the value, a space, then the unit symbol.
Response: 4.2 mL
